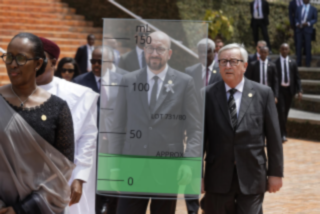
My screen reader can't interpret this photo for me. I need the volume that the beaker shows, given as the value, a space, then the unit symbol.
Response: 25 mL
